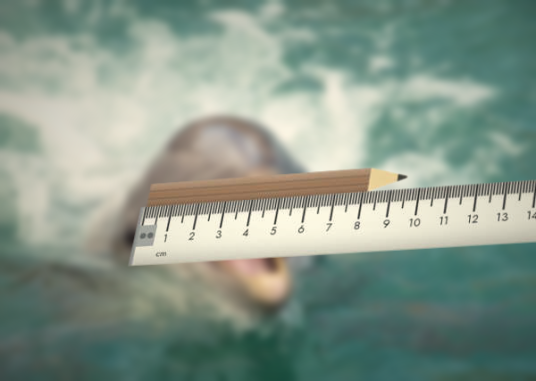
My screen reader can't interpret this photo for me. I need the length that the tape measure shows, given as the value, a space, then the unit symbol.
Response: 9.5 cm
